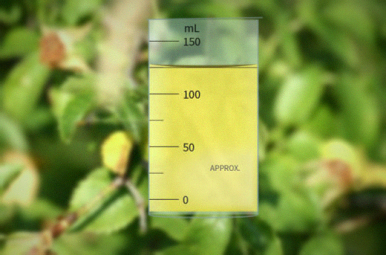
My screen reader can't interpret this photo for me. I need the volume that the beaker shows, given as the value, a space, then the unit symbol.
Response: 125 mL
